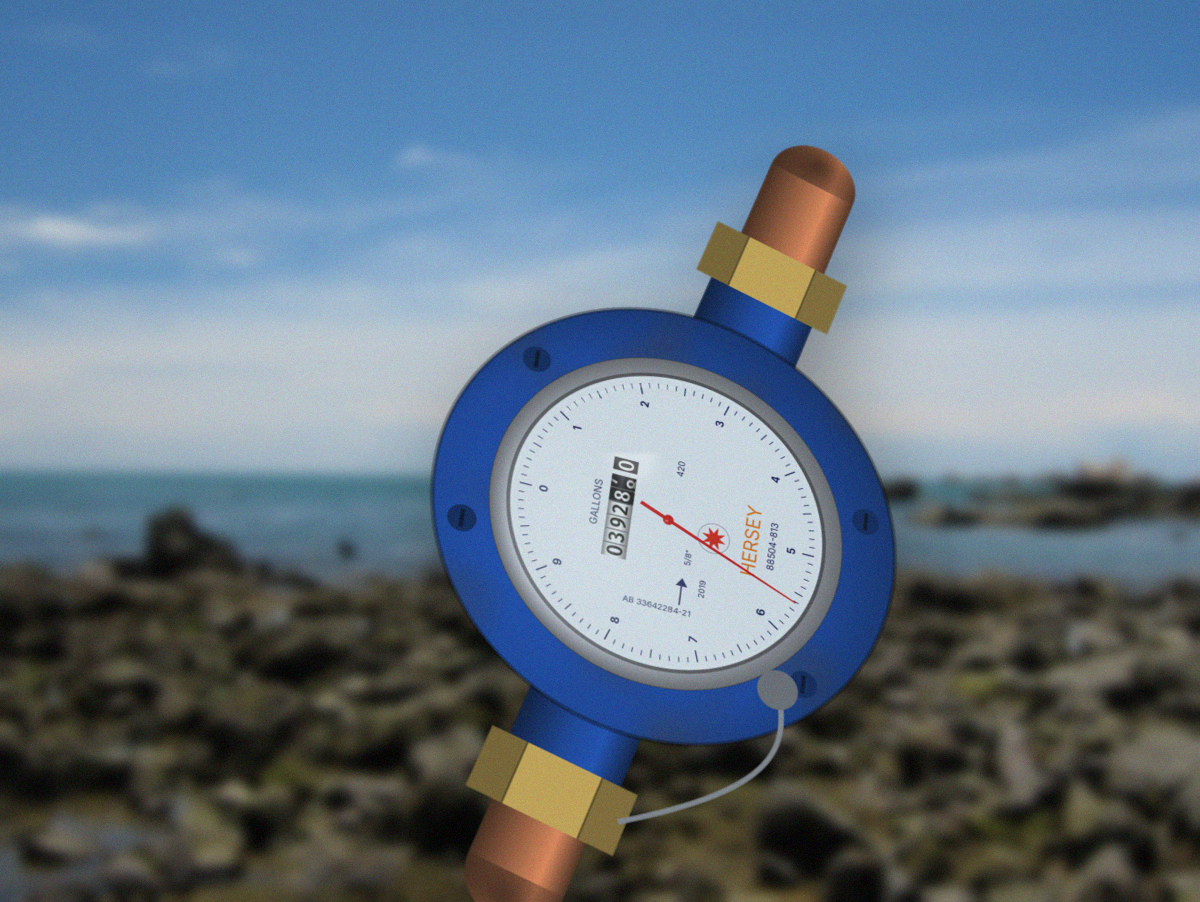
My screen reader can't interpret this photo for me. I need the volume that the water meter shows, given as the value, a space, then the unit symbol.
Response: 392875.6 gal
